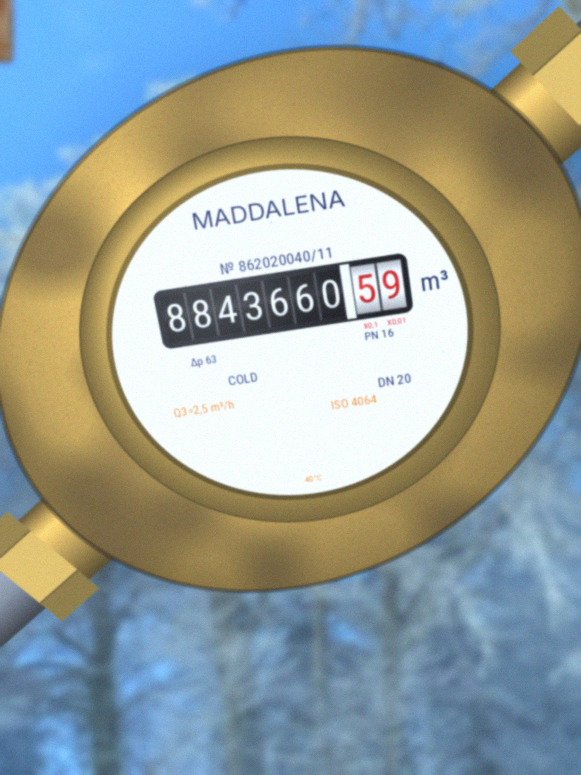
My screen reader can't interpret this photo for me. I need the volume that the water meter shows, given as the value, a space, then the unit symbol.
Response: 8843660.59 m³
